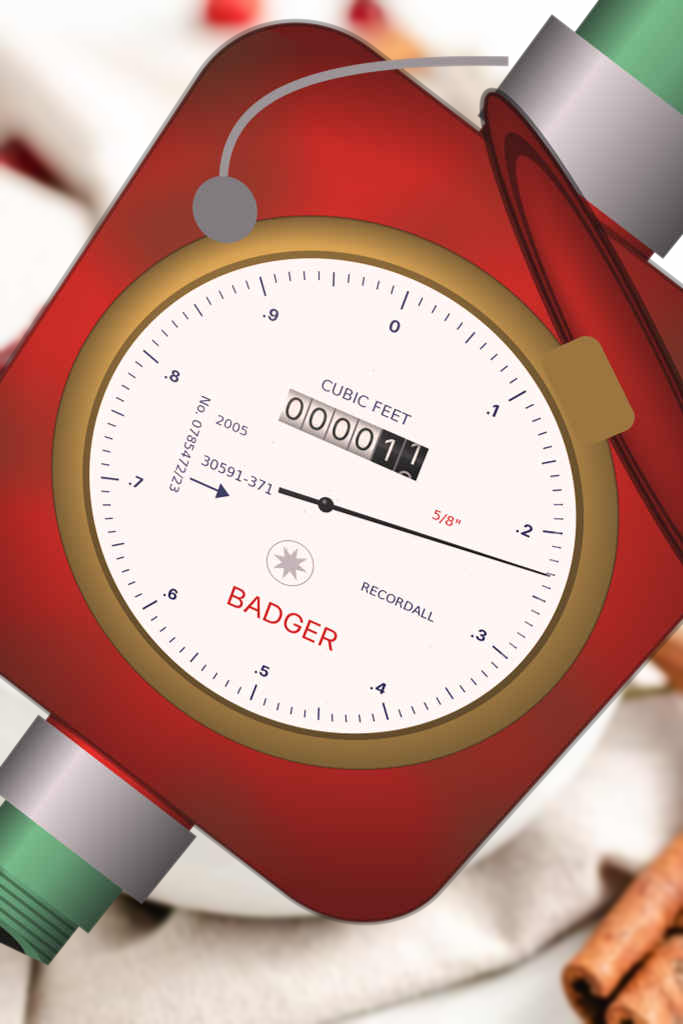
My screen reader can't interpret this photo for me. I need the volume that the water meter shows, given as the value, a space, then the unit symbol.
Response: 11.23 ft³
